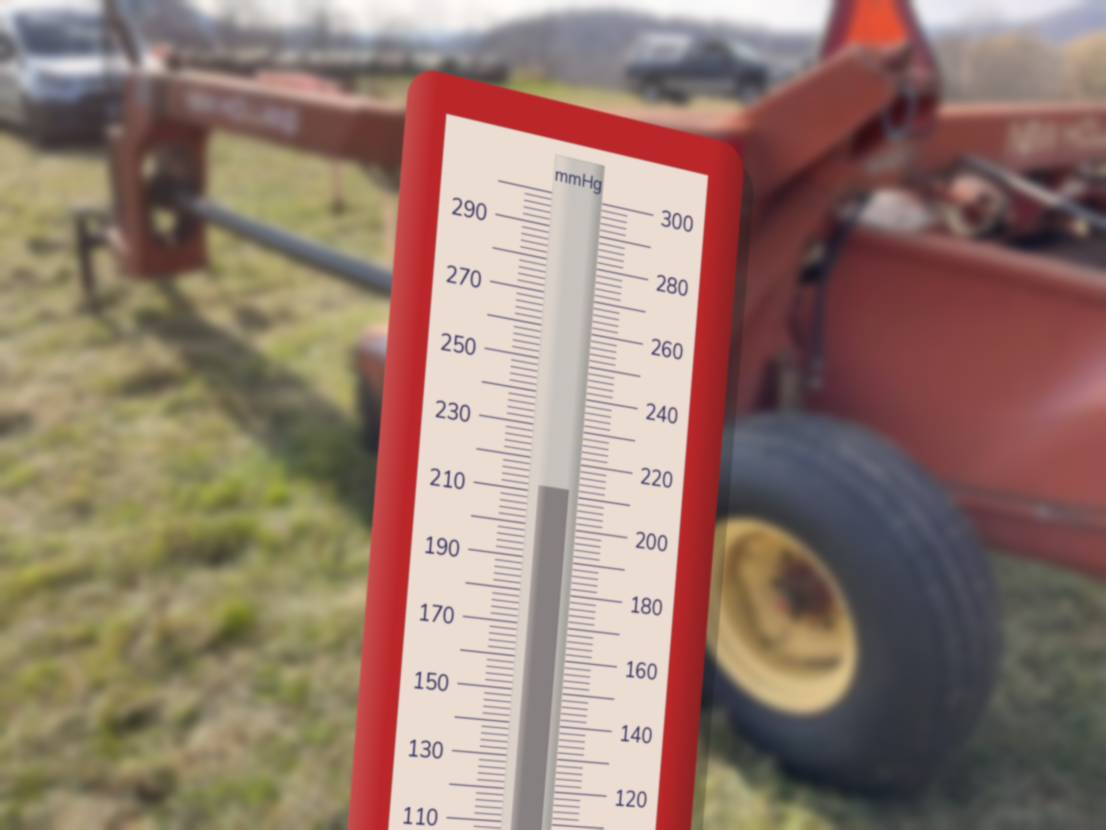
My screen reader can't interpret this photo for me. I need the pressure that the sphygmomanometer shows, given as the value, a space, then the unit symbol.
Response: 212 mmHg
